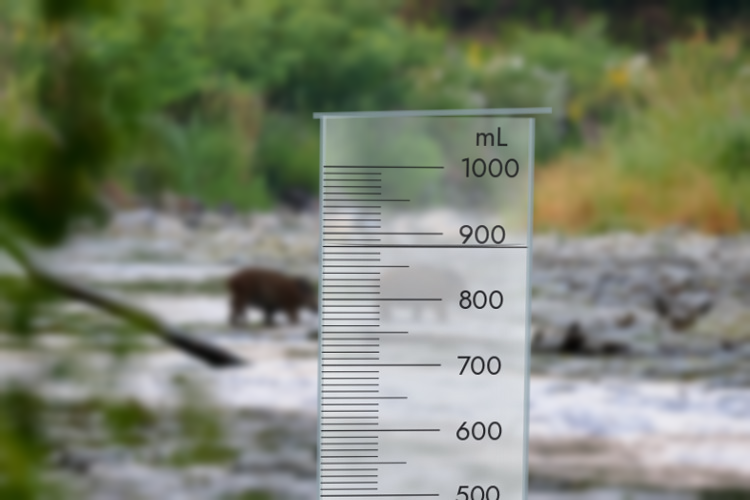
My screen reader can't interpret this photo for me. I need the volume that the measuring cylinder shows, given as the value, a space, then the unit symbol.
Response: 880 mL
